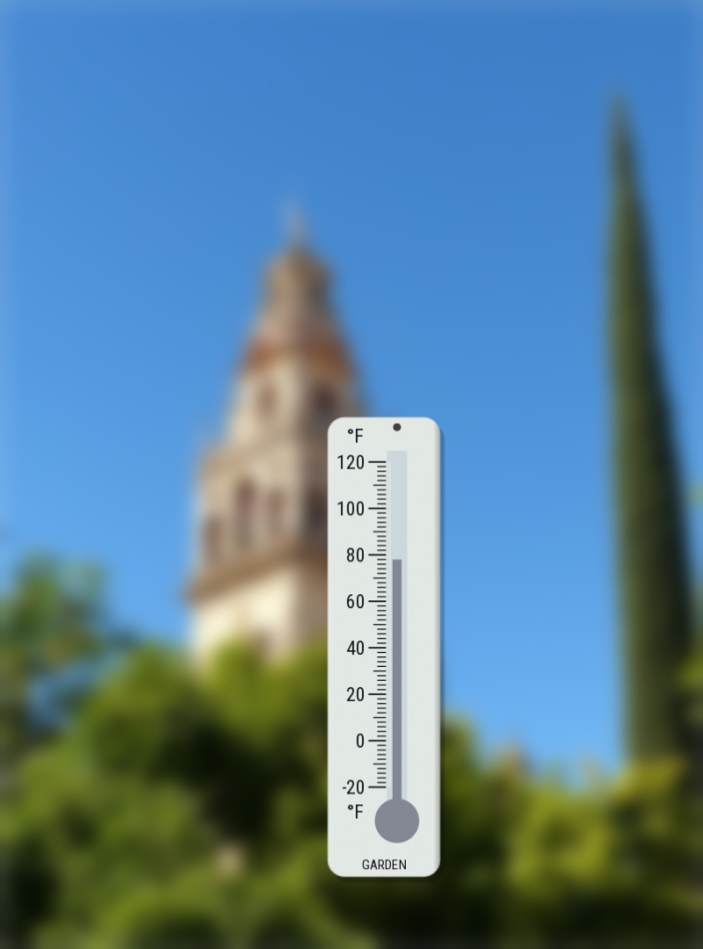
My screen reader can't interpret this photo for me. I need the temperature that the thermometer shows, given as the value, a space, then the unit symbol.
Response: 78 °F
